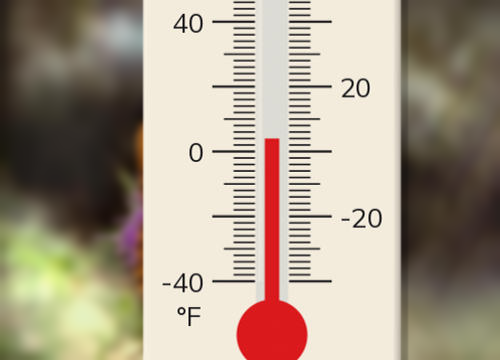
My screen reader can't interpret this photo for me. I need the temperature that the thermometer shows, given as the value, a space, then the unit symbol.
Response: 4 °F
